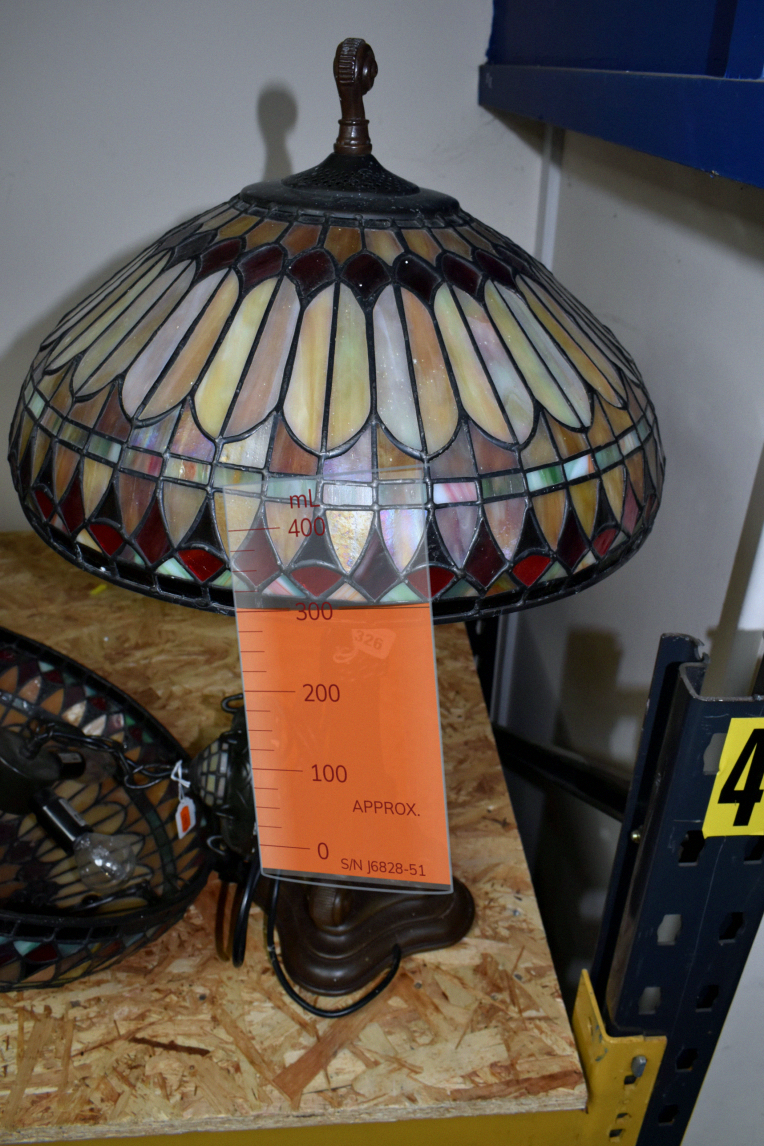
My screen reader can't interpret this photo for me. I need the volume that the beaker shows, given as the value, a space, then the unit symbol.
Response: 300 mL
